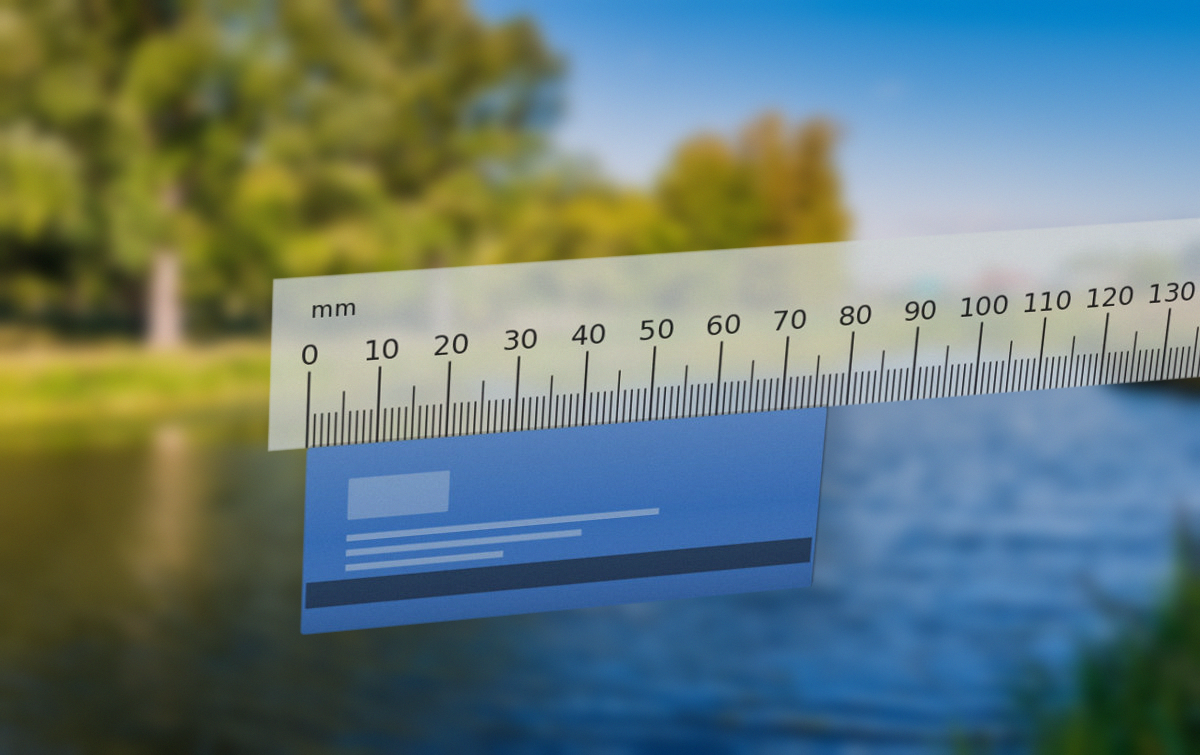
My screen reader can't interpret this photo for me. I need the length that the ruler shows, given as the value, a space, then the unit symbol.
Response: 77 mm
